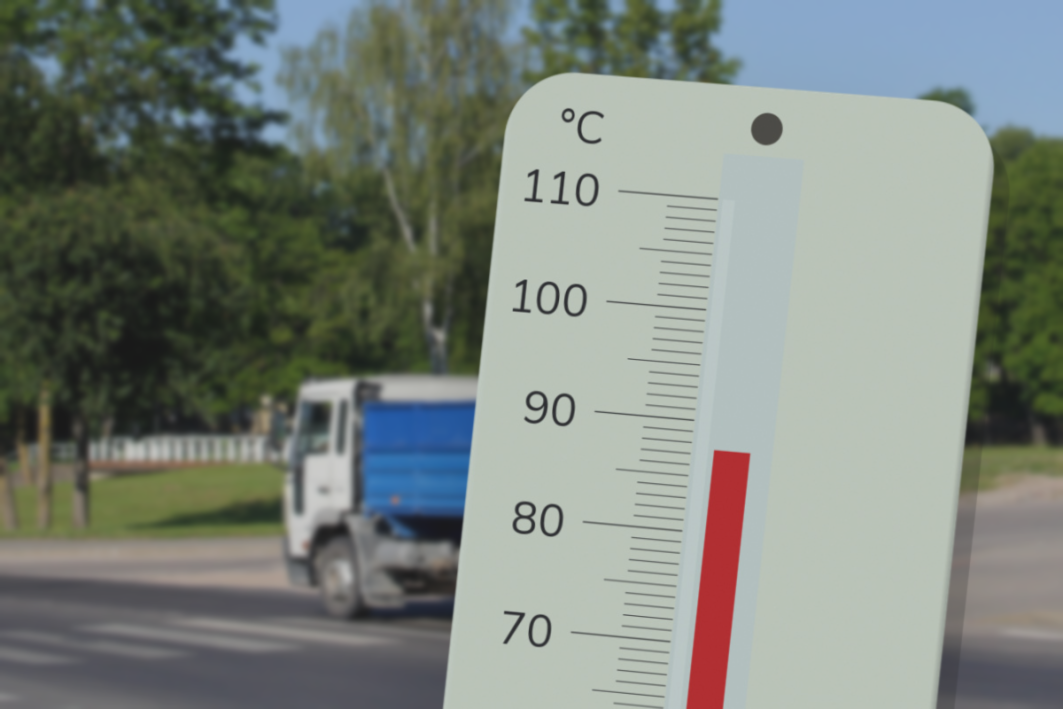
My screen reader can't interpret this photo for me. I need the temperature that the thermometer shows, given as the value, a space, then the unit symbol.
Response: 87.5 °C
